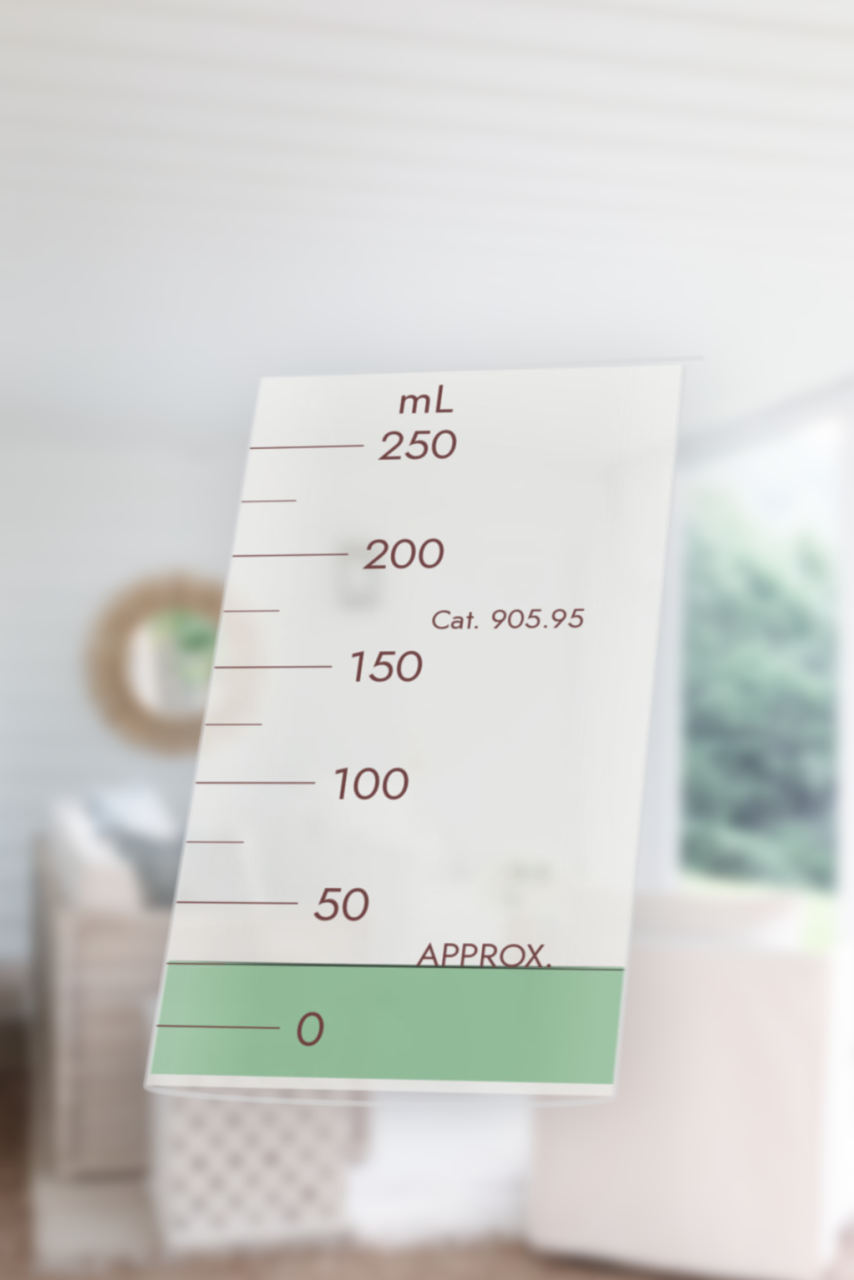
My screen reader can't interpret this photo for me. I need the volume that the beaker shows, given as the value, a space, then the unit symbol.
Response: 25 mL
